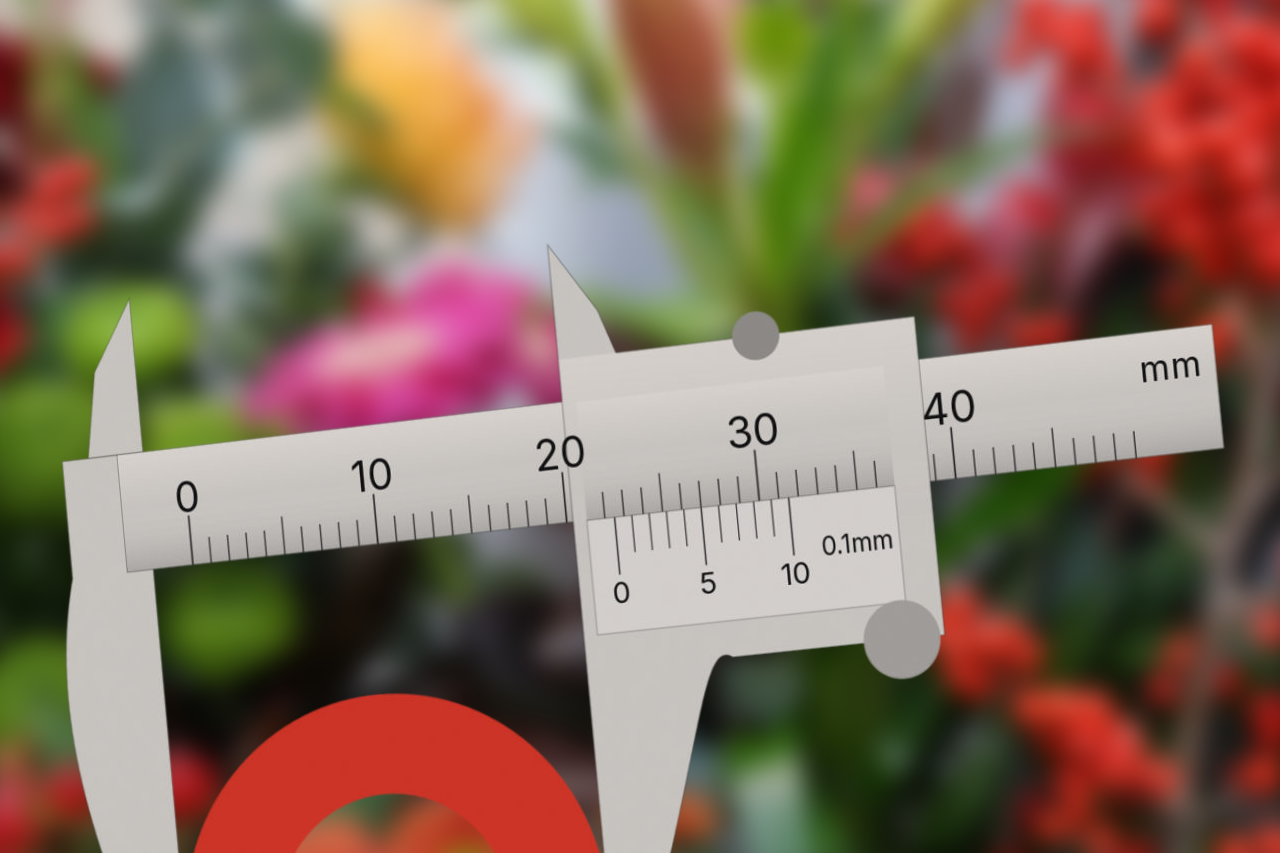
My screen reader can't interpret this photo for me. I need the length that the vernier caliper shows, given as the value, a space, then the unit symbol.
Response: 22.5 mm
